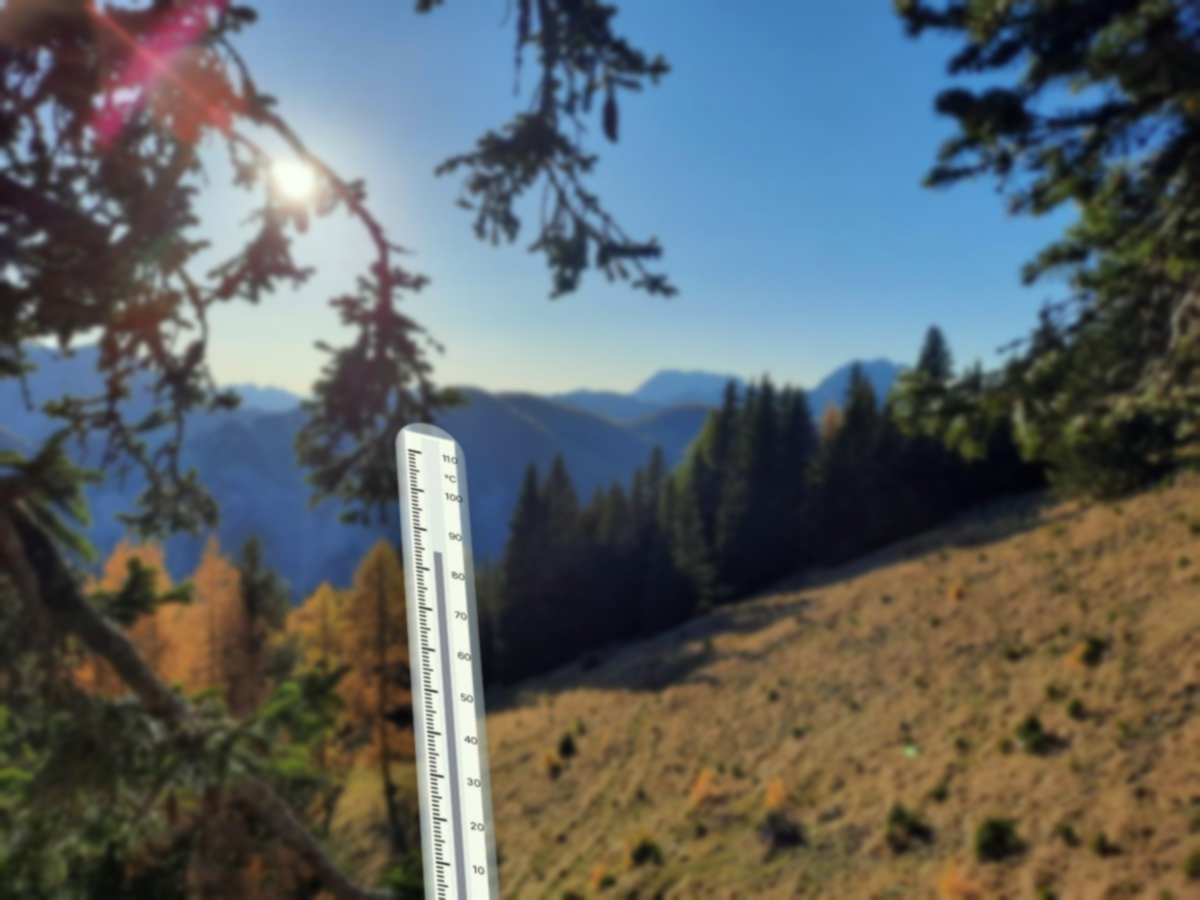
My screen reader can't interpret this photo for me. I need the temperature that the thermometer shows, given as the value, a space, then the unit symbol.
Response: 85 °C
